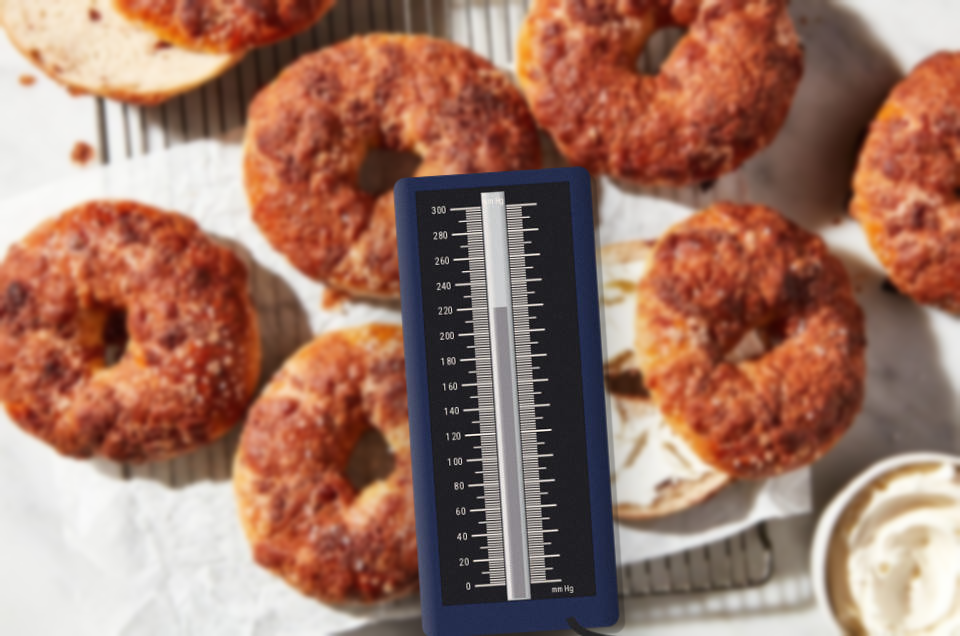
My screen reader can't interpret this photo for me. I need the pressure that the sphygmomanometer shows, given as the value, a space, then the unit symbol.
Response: 220 mmHg
